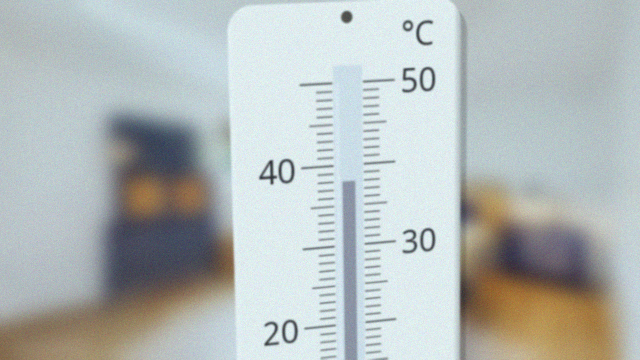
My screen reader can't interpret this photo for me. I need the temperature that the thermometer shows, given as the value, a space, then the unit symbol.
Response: 38 °C
